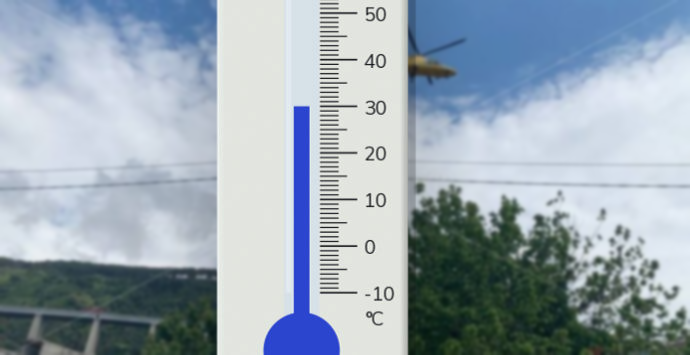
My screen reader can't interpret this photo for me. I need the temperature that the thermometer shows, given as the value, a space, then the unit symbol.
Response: 30 °C
